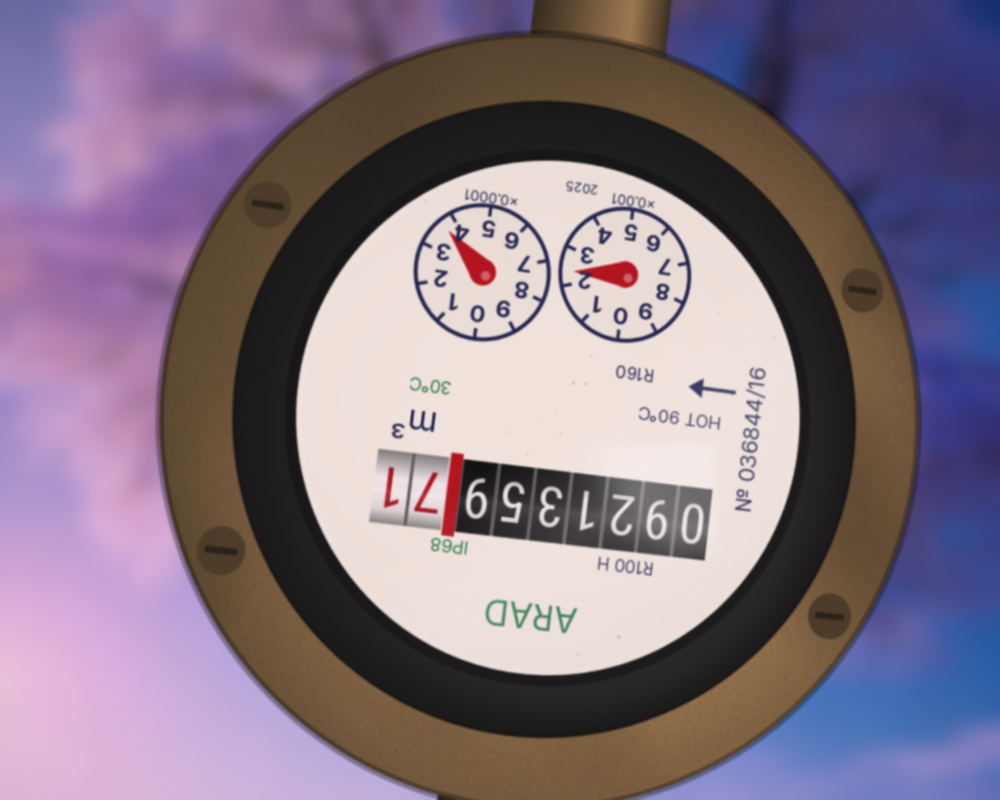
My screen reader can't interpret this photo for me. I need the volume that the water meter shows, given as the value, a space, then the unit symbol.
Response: 921359.7123 m³
